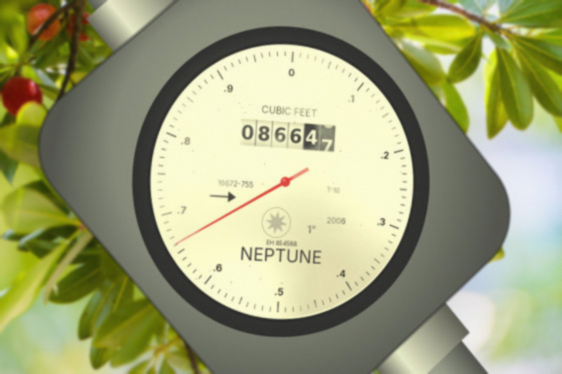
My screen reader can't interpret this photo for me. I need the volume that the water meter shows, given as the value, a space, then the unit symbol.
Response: 86646.66 ft³
